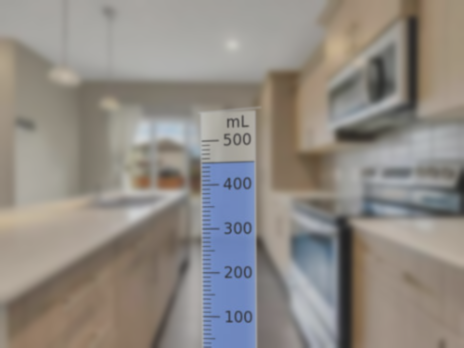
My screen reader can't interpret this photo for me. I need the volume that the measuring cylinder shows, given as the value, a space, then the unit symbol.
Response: 450 mL
